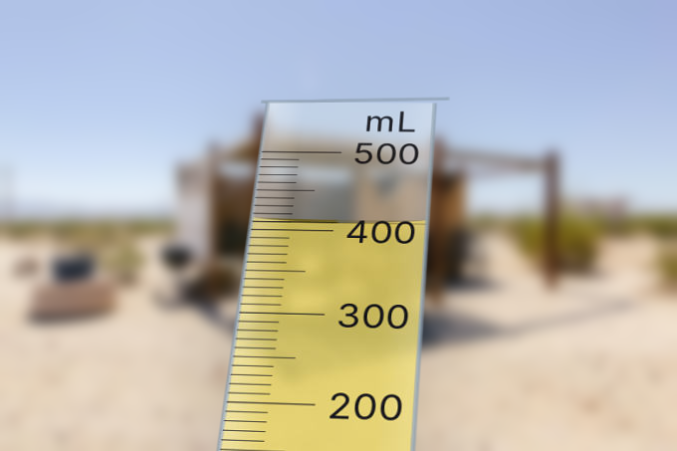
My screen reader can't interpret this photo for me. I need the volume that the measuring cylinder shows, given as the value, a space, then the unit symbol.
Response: 410 mL
